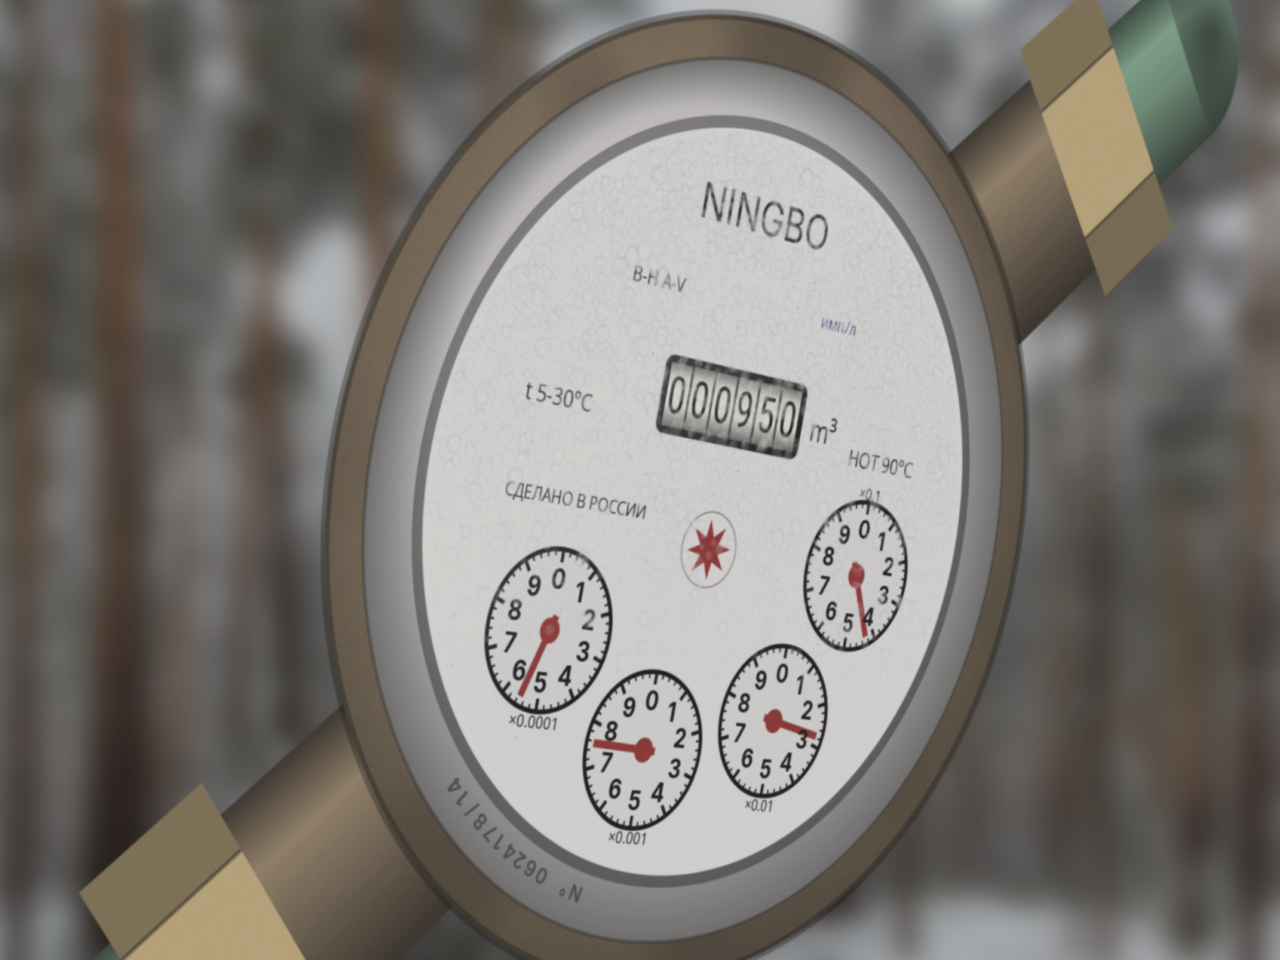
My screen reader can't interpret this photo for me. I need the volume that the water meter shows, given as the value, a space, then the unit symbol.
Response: 950.4275 m³
